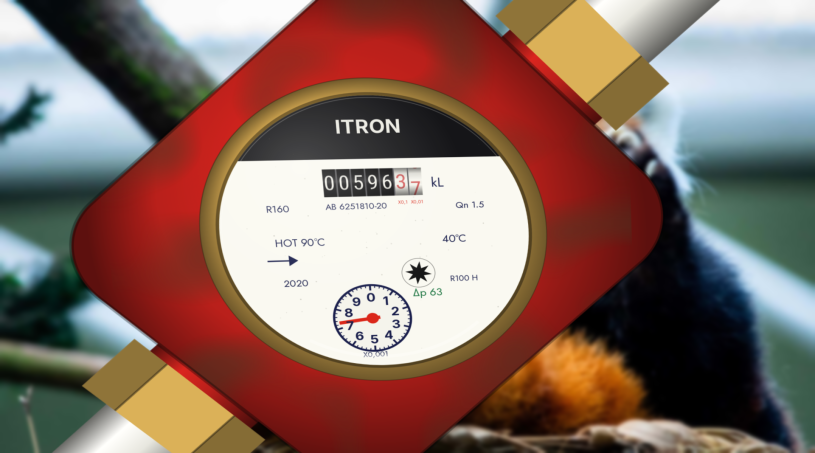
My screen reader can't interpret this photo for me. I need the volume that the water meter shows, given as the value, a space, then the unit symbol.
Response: 596.367 kL
